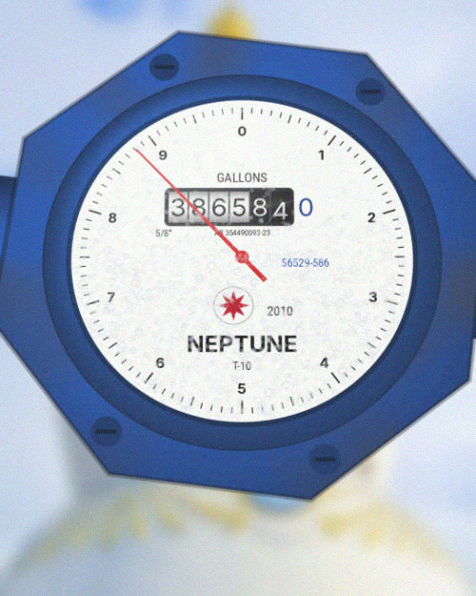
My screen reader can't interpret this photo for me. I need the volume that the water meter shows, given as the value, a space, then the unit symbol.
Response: 3865838.8 gal
